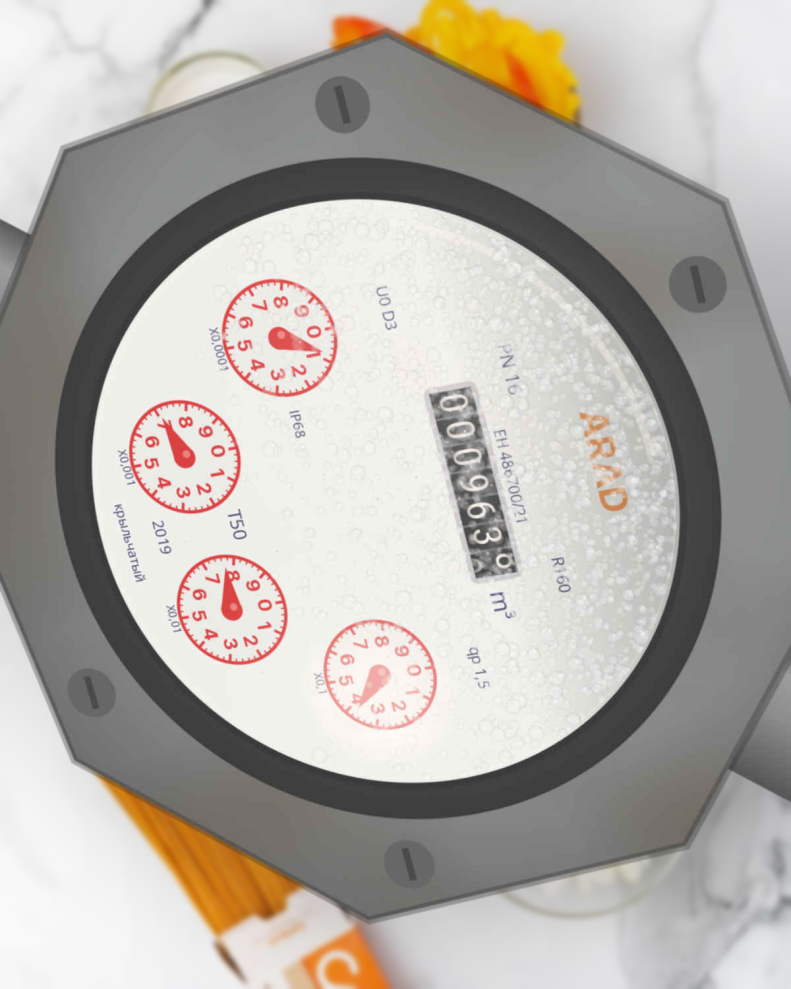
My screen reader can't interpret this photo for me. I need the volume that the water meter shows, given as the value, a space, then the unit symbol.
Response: 9638.3770 m³
